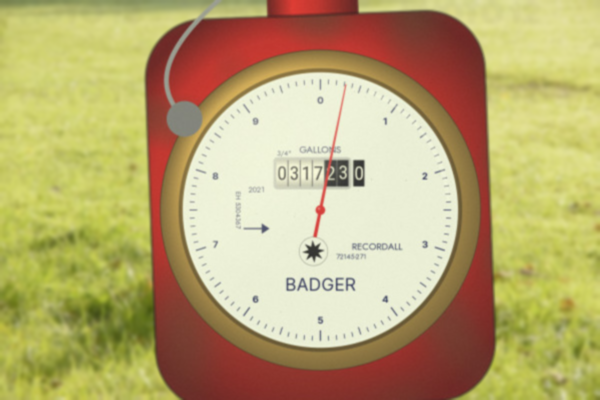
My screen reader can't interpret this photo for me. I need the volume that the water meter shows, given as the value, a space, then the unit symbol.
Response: 317230.3 gal
